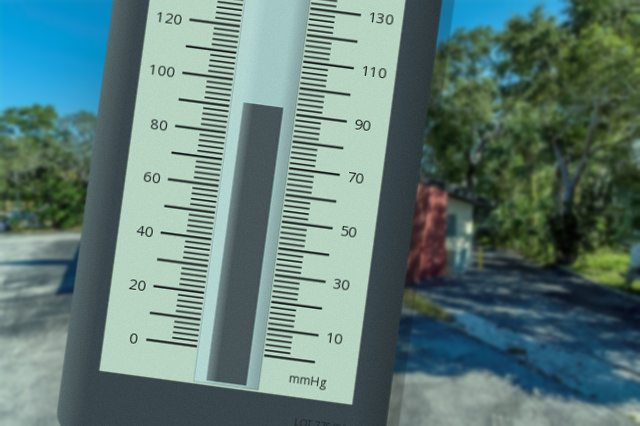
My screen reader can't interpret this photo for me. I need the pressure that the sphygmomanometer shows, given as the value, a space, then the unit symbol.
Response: 92 mmHg
